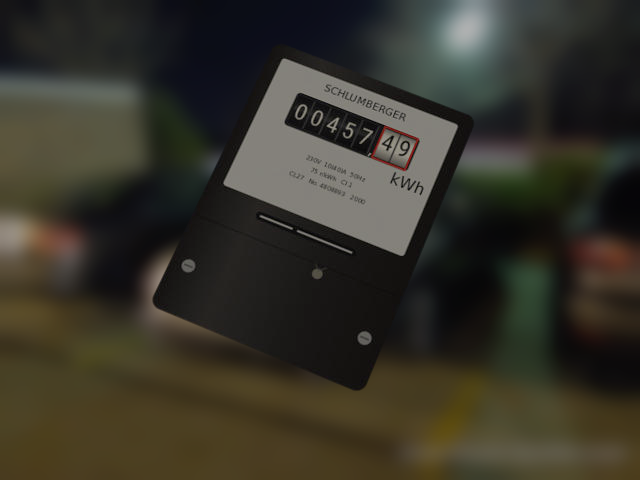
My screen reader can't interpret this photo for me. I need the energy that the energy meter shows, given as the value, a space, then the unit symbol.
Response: 457.49 kWh
